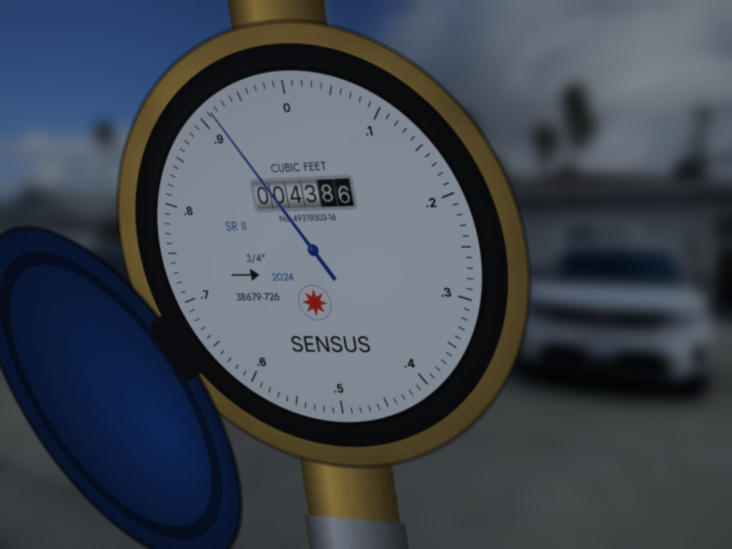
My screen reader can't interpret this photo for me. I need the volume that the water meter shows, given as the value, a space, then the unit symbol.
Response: 4385.91 ft³
